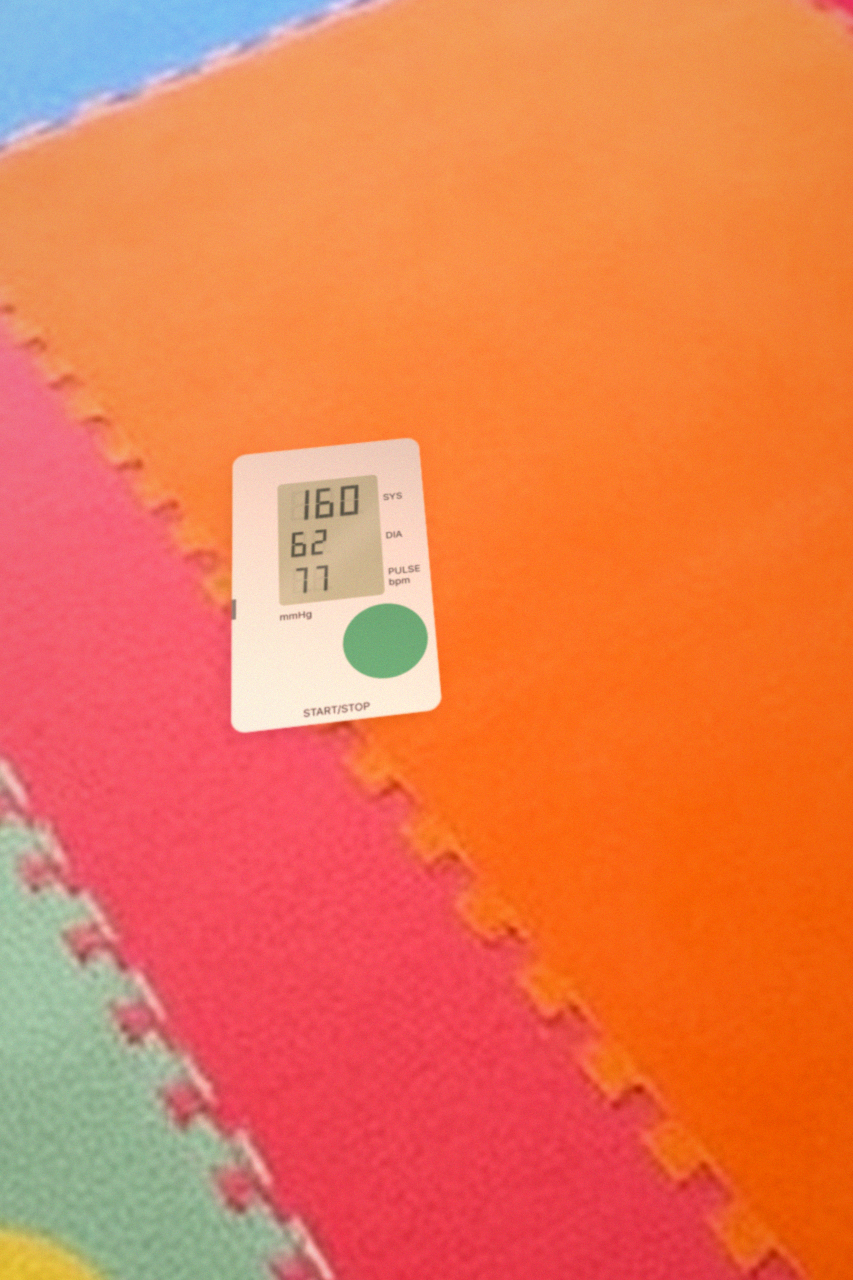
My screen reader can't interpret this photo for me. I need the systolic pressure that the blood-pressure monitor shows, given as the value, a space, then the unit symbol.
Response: 160 mmHg
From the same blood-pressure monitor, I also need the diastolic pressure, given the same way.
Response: 62 mmHg
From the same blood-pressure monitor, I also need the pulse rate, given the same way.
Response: 77 bpm
